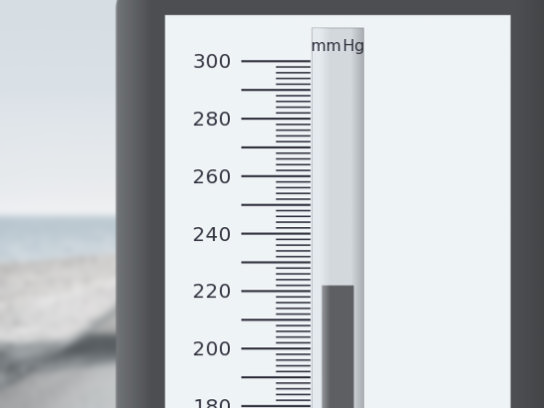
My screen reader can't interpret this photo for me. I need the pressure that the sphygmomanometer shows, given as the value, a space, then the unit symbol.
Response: 222 mmHg
